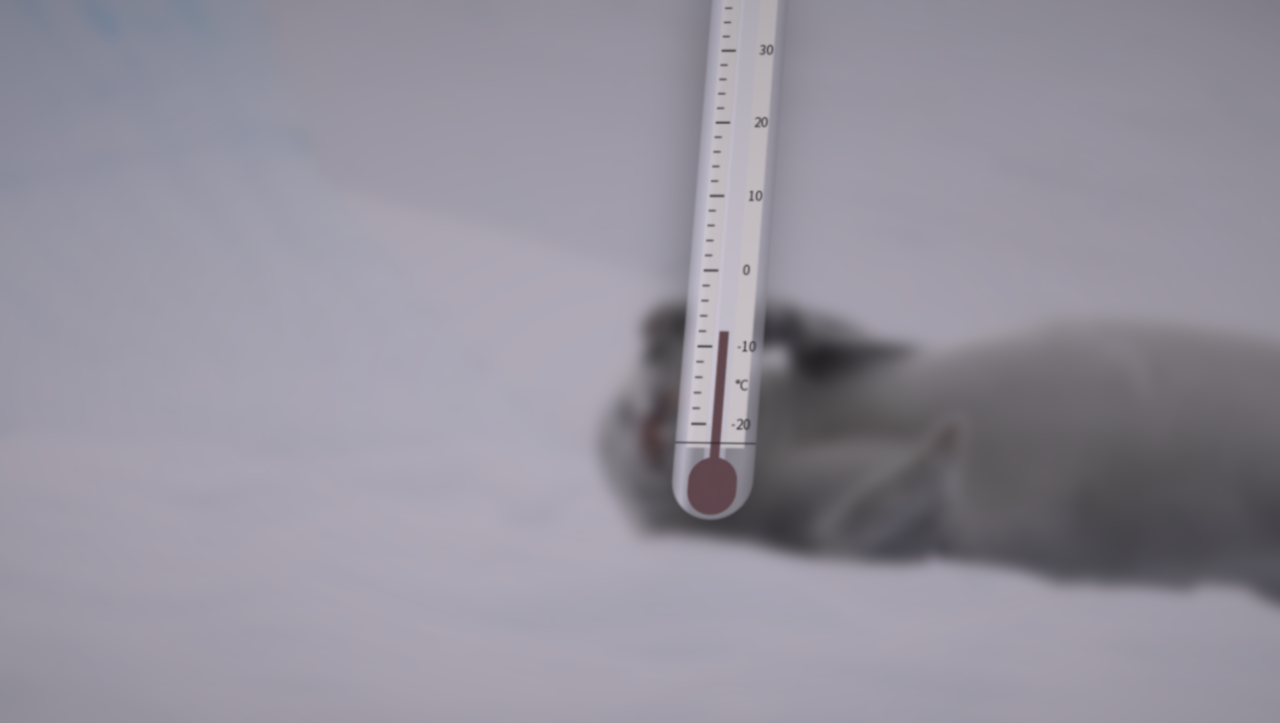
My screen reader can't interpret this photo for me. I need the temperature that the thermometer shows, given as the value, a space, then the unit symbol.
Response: -8 °C
